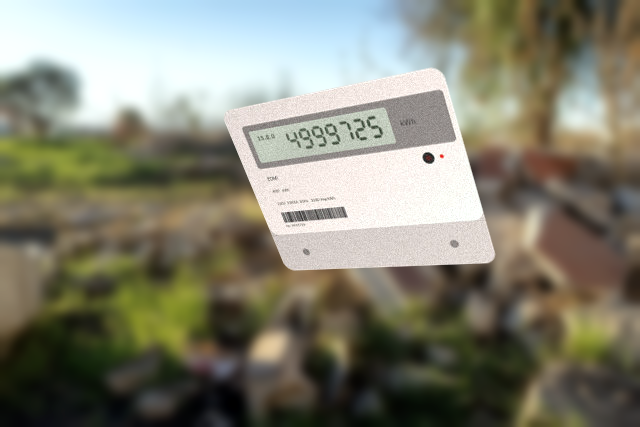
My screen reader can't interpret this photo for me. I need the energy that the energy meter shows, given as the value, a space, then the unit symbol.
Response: 4999725 kWh
